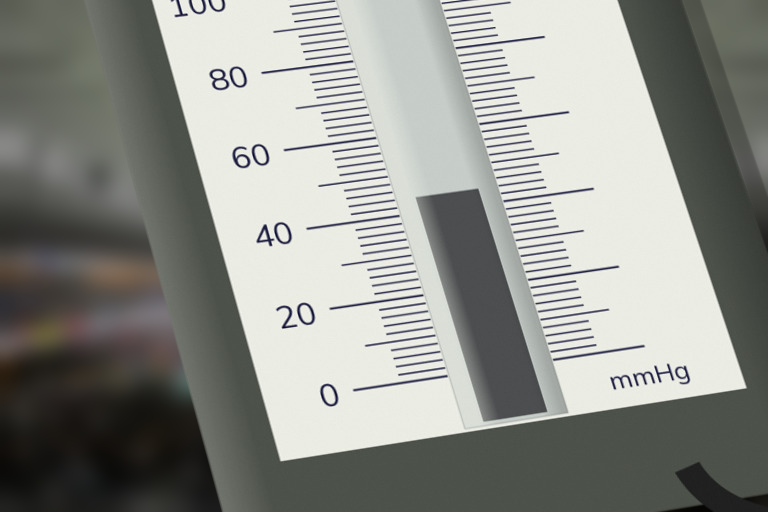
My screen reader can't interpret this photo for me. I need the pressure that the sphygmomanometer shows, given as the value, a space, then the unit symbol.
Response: 44 mmHg
